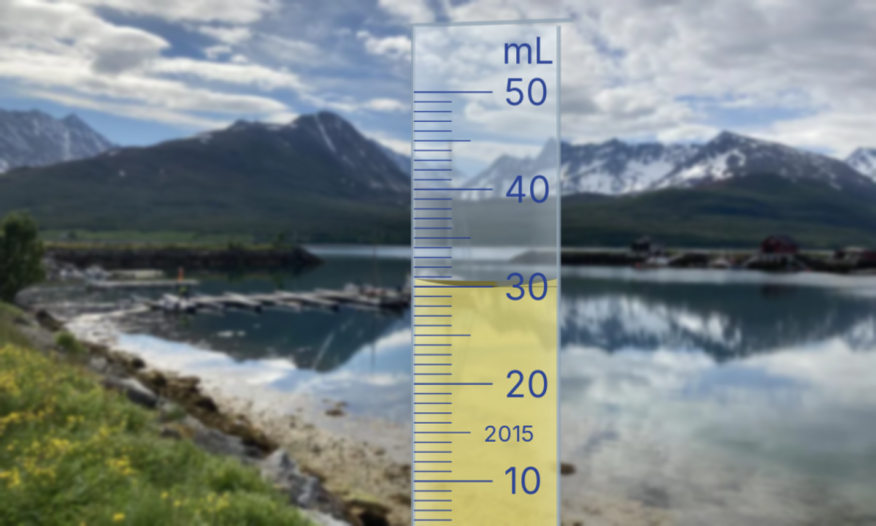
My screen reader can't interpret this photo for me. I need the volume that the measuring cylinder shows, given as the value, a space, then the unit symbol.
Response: 30 mL
